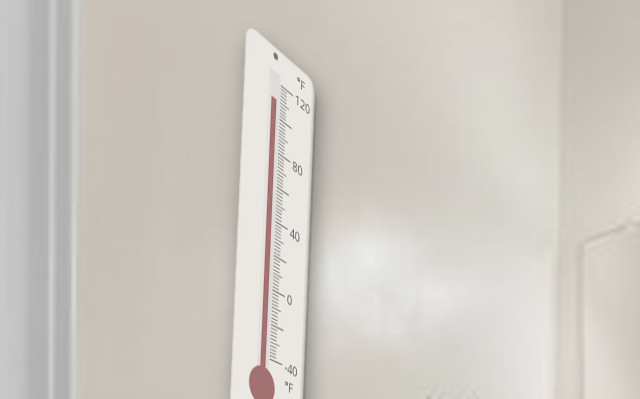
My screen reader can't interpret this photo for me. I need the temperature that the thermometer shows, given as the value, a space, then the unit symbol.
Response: 110 °F
